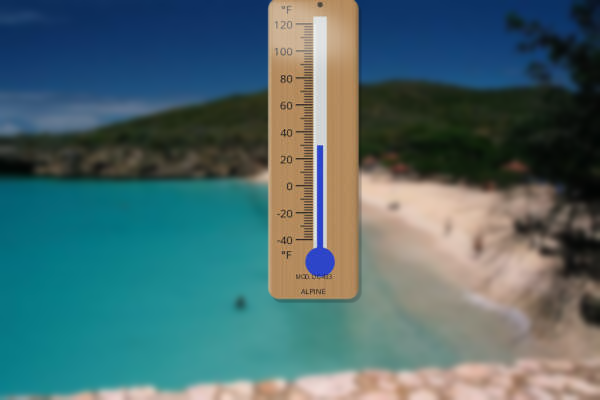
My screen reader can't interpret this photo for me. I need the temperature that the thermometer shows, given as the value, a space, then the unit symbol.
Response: 30 °F
